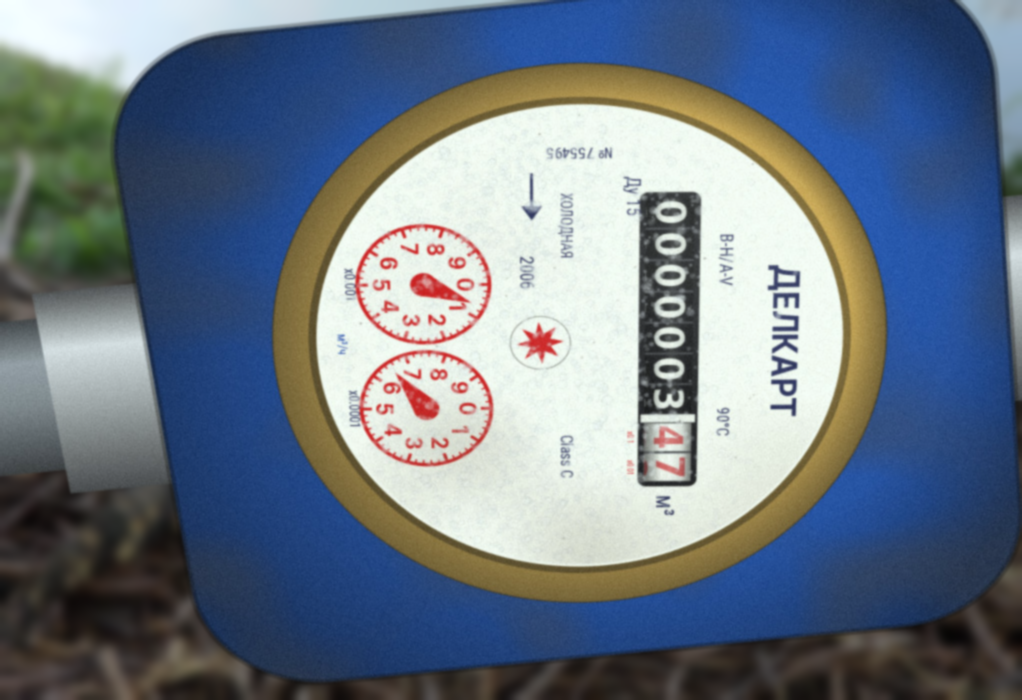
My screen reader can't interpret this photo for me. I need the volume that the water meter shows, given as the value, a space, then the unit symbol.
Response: 3.4706 m³
